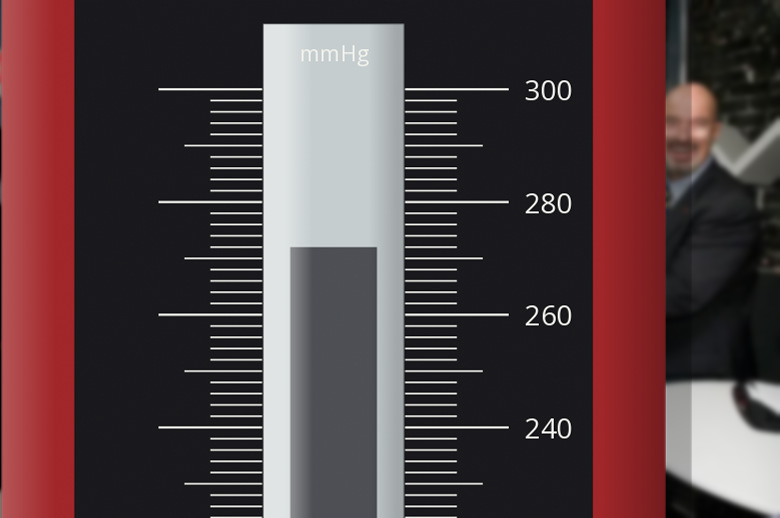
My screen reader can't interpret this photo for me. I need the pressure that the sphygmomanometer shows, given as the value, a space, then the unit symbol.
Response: 272 mmHg
